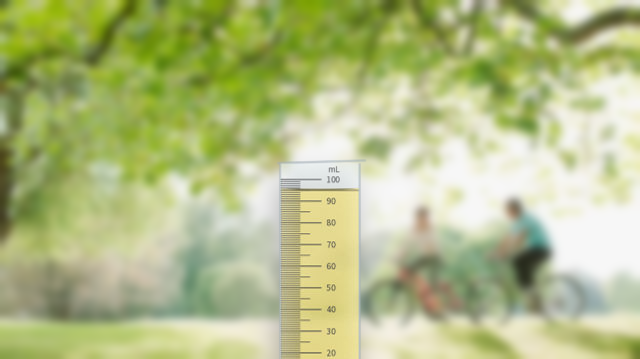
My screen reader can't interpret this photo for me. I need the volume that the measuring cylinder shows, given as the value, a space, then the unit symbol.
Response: 95 mL
